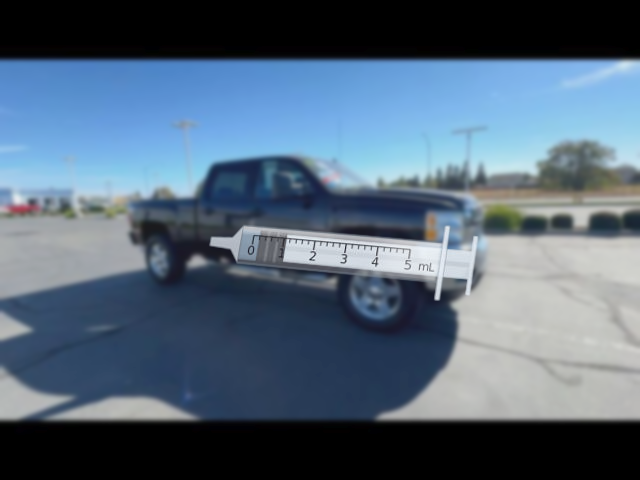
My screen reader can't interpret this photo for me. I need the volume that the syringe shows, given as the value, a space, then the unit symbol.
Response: 0.2 mL
